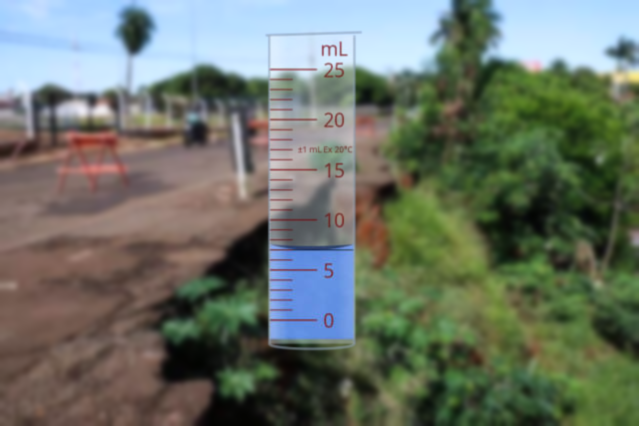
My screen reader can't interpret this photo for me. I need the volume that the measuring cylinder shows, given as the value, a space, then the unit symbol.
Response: 7 mL
